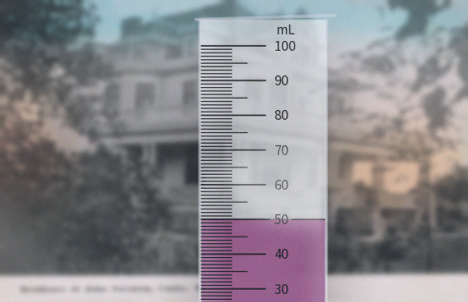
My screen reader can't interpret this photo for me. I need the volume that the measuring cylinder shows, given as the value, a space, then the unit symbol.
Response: 50 mL
